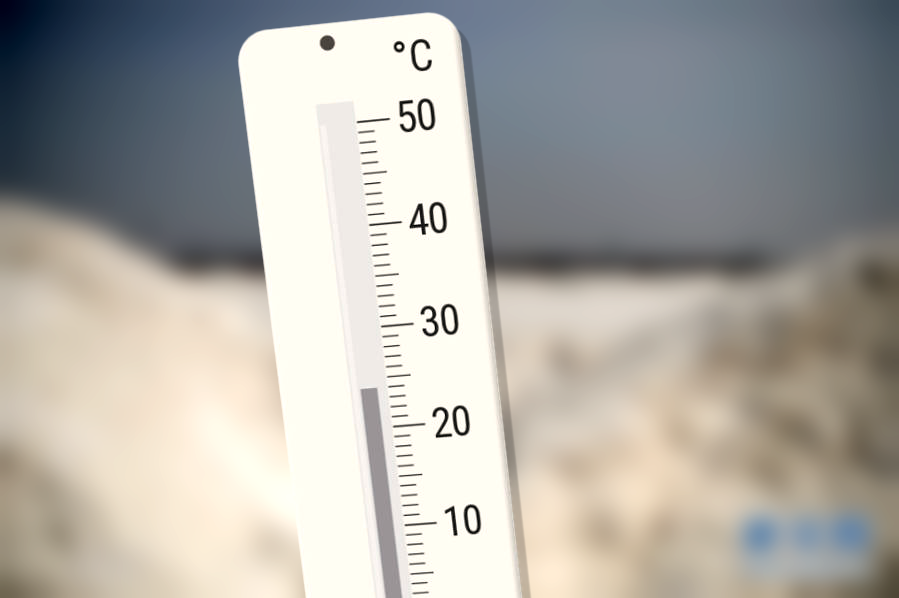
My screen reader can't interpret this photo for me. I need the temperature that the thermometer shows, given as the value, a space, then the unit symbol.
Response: 24 °C
